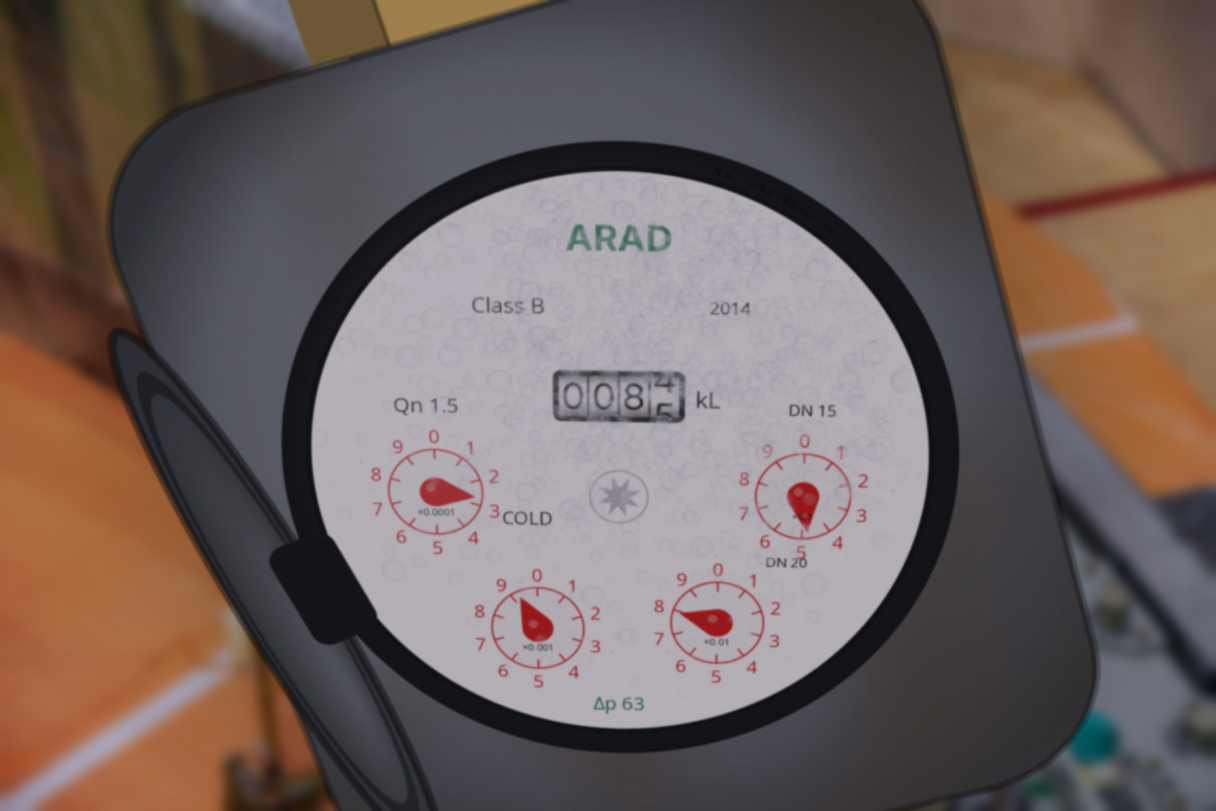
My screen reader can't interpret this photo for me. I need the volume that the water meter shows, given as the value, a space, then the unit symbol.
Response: 84.4792 kL
